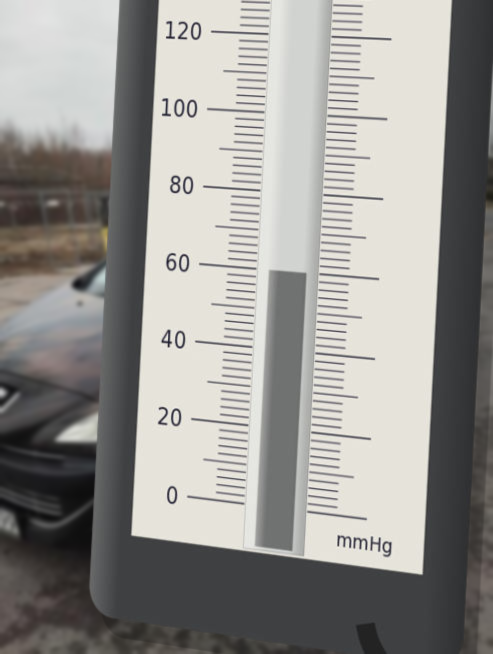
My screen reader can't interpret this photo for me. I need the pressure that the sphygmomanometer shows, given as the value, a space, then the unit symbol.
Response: 60 mmHg
